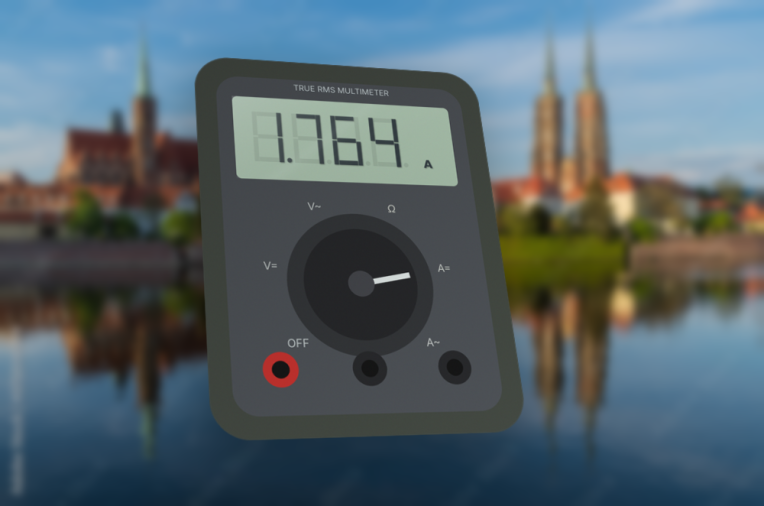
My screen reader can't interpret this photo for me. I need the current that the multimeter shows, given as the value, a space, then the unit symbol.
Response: 1.764 A
